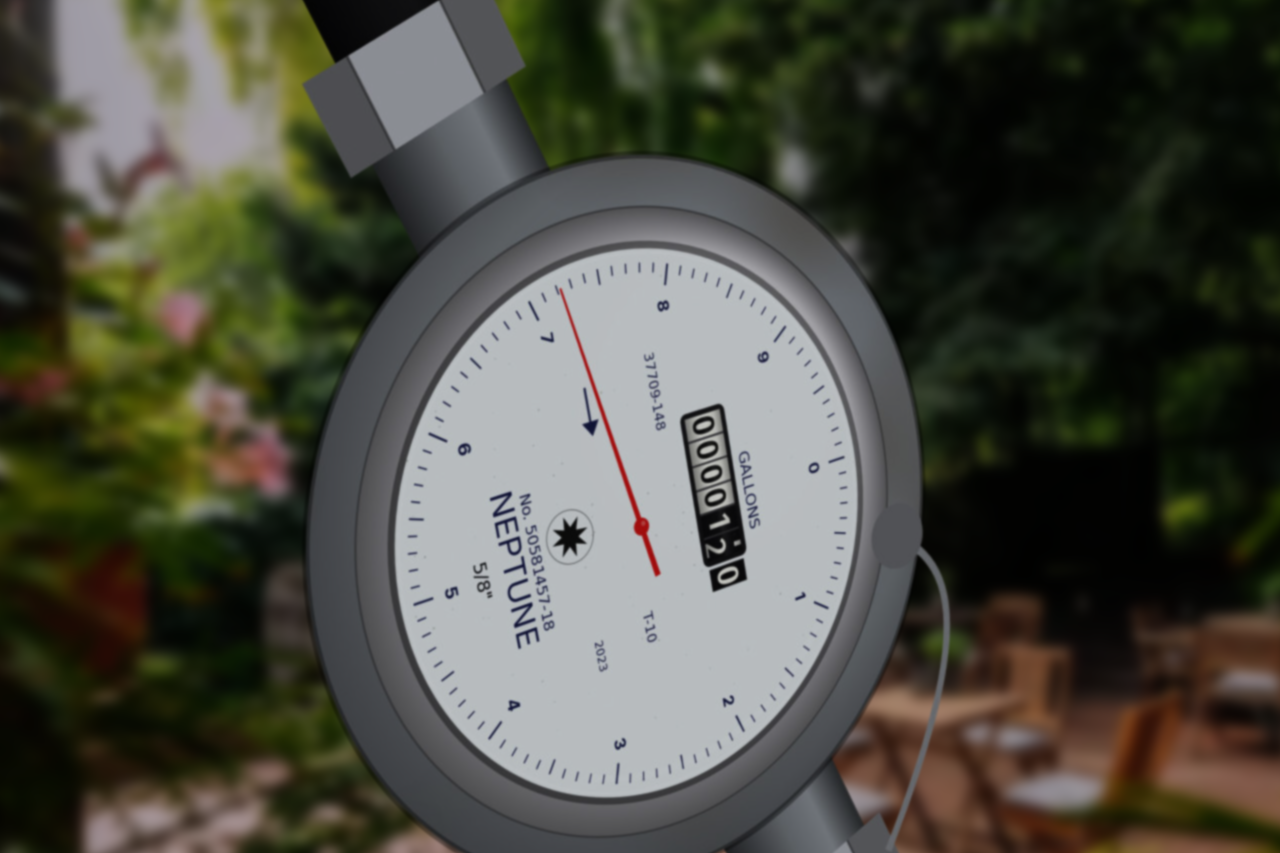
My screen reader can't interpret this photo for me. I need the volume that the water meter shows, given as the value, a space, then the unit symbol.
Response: 117.2 gal
